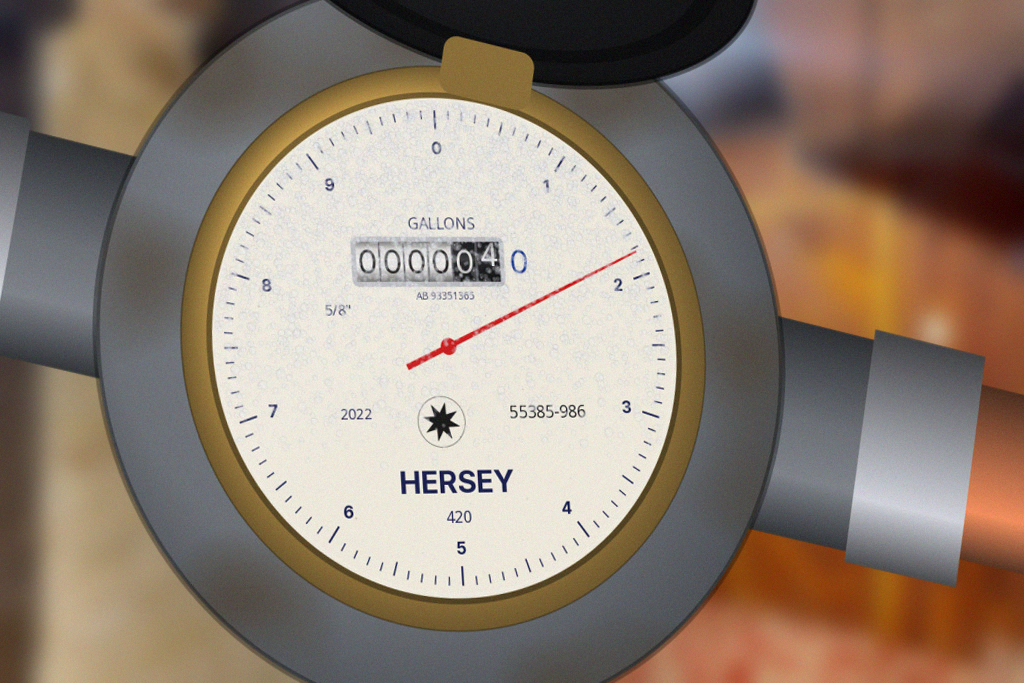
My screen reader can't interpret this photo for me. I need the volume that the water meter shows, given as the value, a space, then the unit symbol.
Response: 41.8 gal
